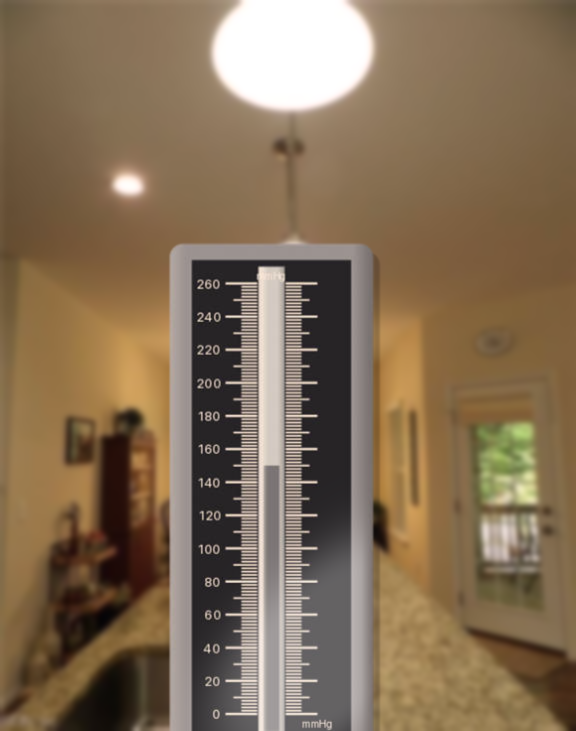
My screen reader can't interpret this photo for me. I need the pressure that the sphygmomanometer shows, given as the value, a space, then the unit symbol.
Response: 150 mmHg
